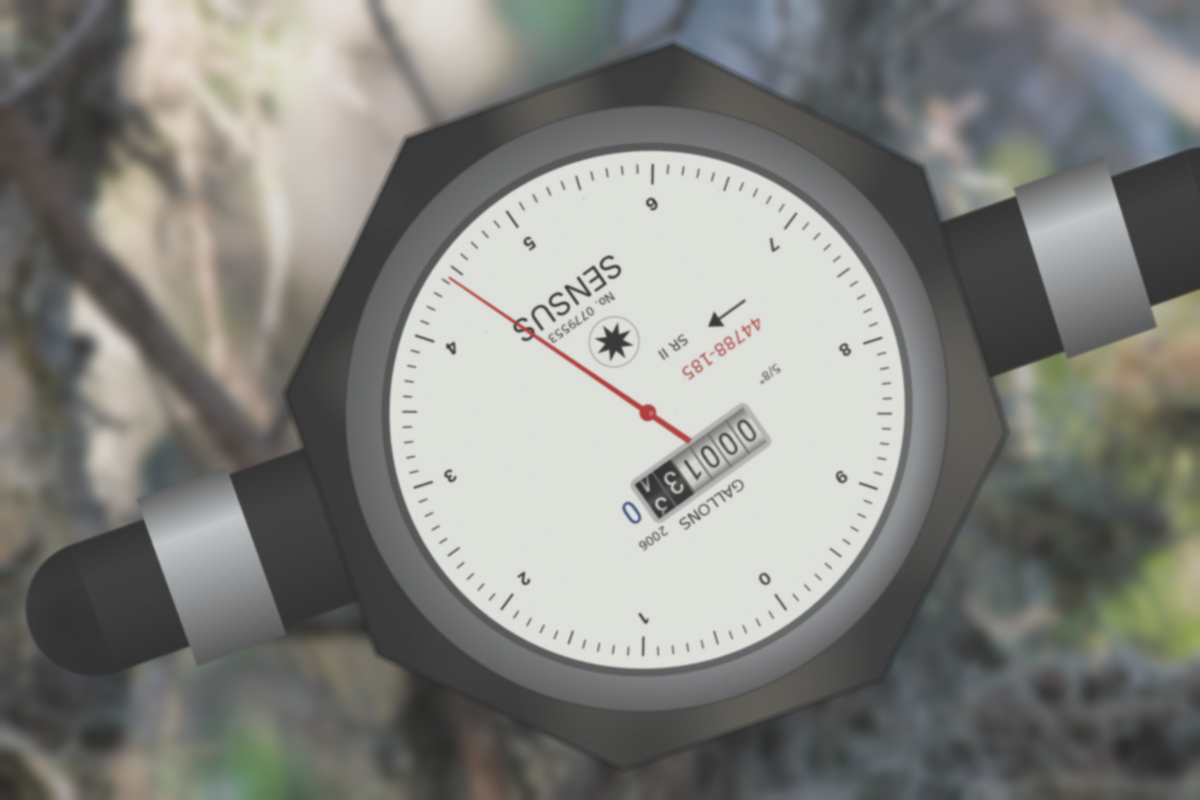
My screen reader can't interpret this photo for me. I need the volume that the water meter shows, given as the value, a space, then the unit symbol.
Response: 1334.4 gal
